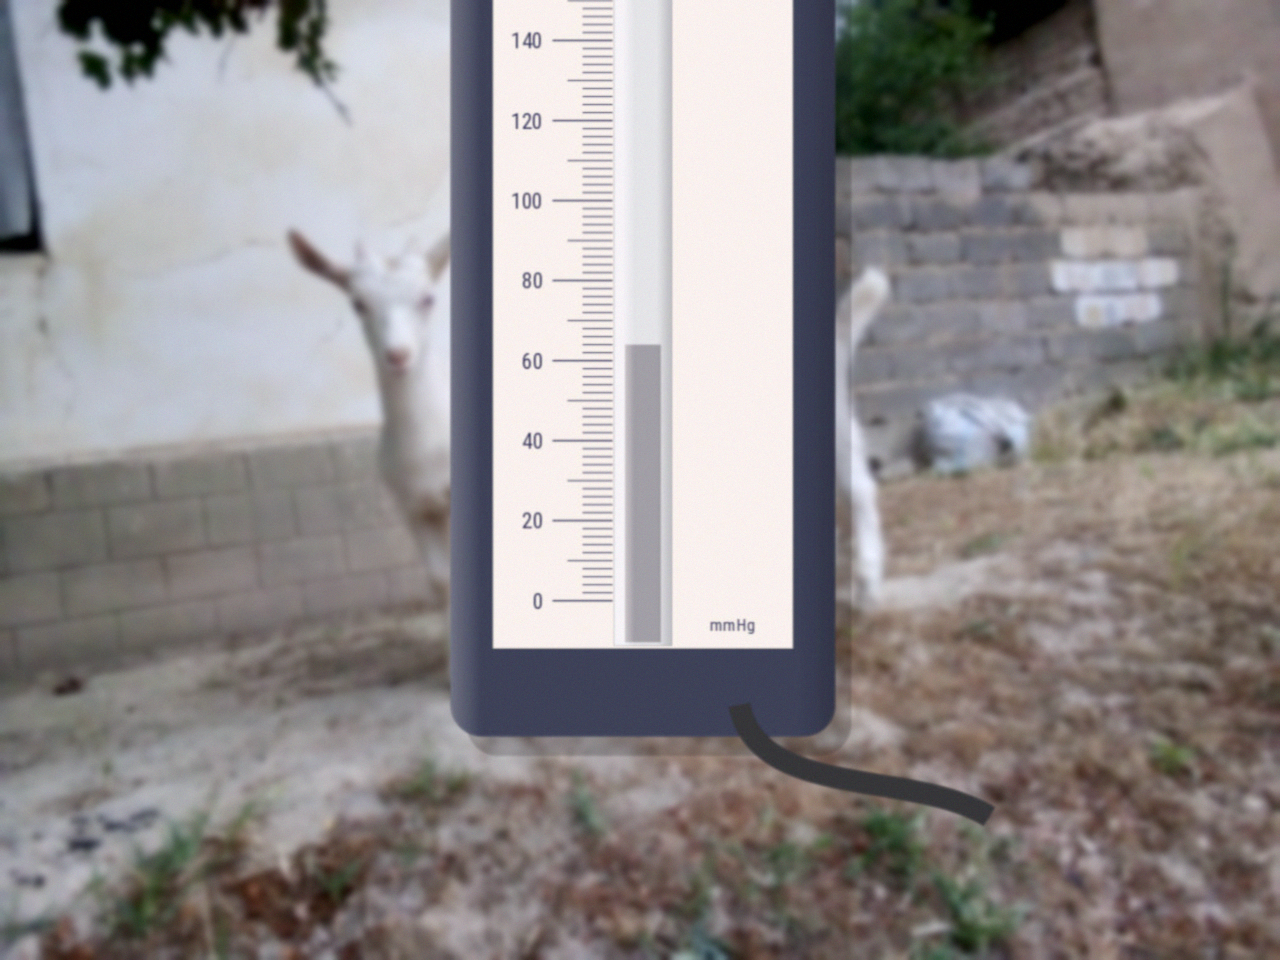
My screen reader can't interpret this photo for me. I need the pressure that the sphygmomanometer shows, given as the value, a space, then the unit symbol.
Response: 64 mmHg
